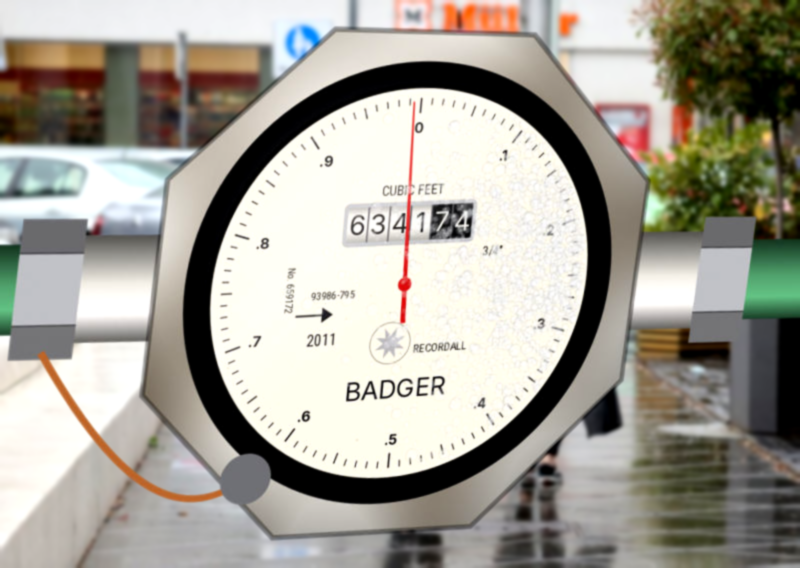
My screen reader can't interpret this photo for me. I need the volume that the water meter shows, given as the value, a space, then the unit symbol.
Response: 634173.99 ft³
